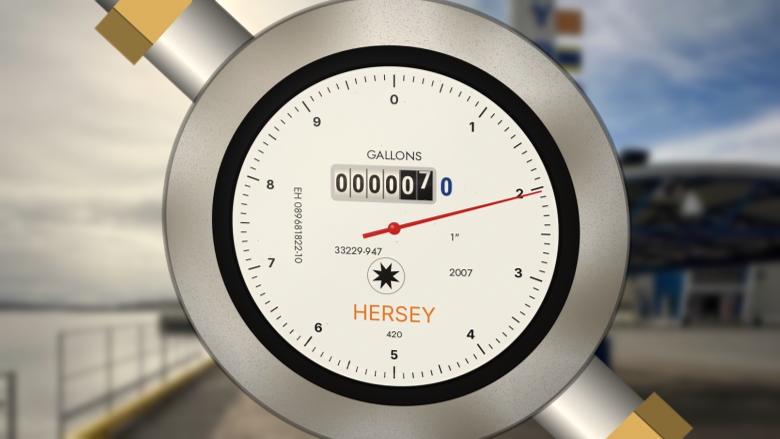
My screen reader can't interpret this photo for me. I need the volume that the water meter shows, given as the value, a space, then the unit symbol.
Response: 72.0 gal
